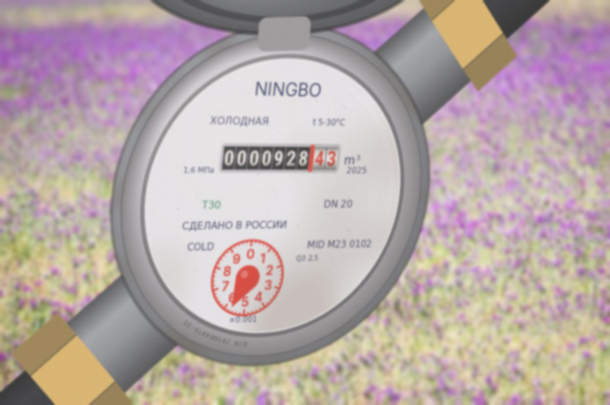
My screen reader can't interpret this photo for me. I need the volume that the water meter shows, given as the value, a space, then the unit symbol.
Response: 928.435 m³
